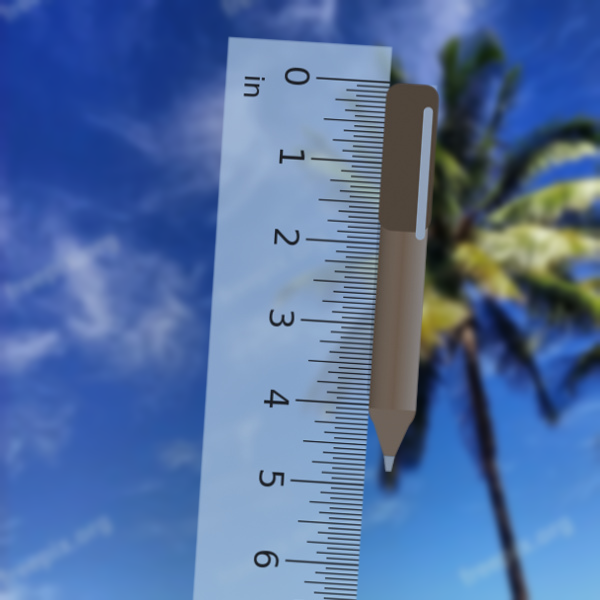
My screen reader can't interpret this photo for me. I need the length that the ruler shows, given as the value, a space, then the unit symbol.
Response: 4.8125 in
